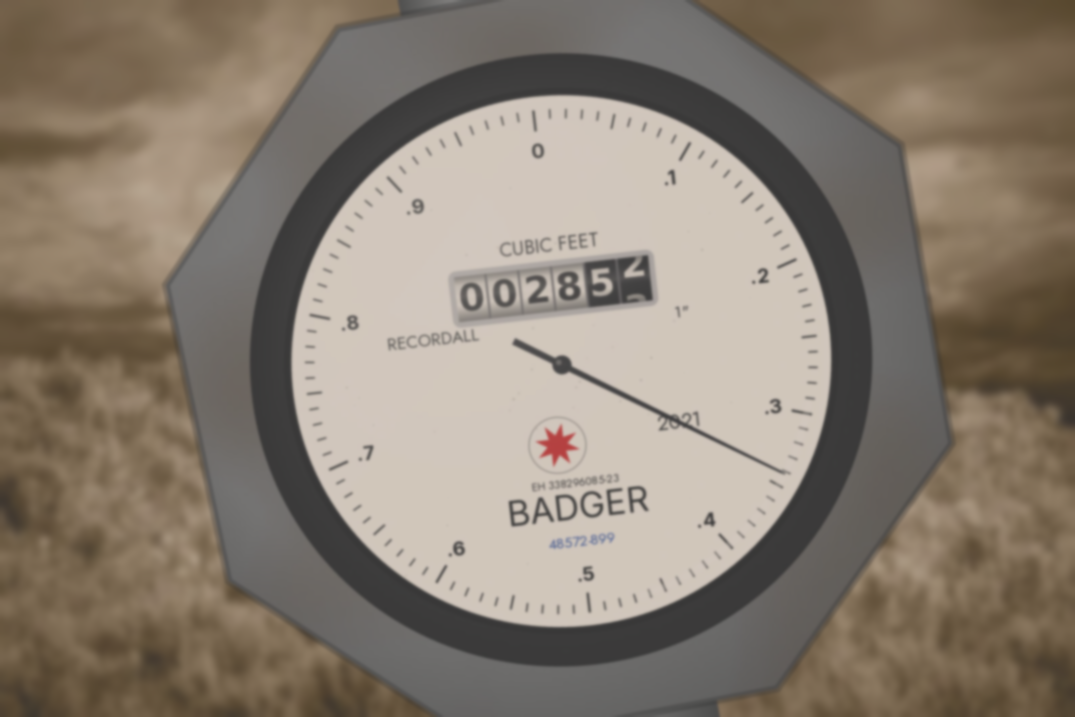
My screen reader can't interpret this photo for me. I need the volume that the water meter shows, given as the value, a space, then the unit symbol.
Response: 2852.34 ft³
